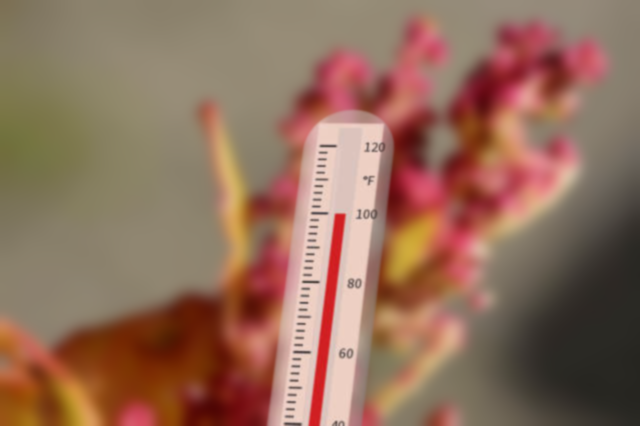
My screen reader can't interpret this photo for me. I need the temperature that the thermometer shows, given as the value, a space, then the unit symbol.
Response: 100 °F
